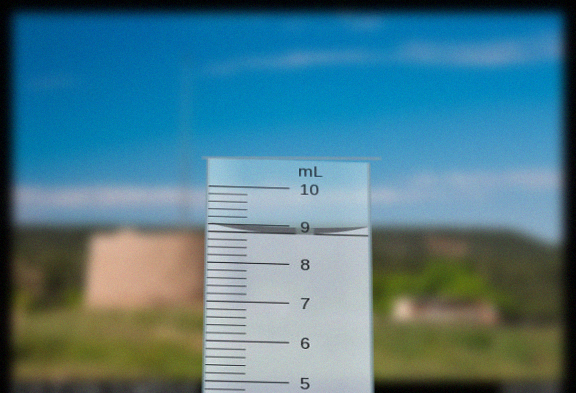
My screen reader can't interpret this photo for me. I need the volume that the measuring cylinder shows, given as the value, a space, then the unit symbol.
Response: 8.8 mL
